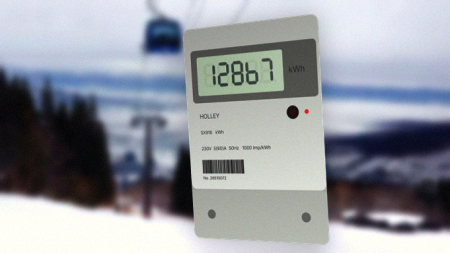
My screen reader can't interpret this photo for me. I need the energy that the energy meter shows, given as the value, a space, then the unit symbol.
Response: 12867 kWh
